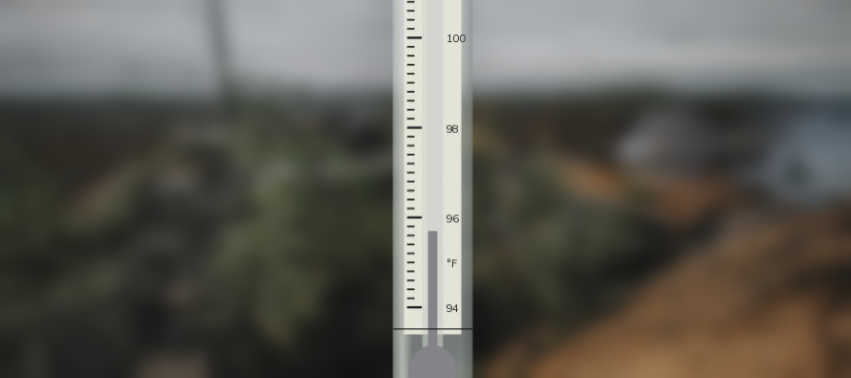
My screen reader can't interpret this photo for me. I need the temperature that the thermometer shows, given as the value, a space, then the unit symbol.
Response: 95.7 °F
